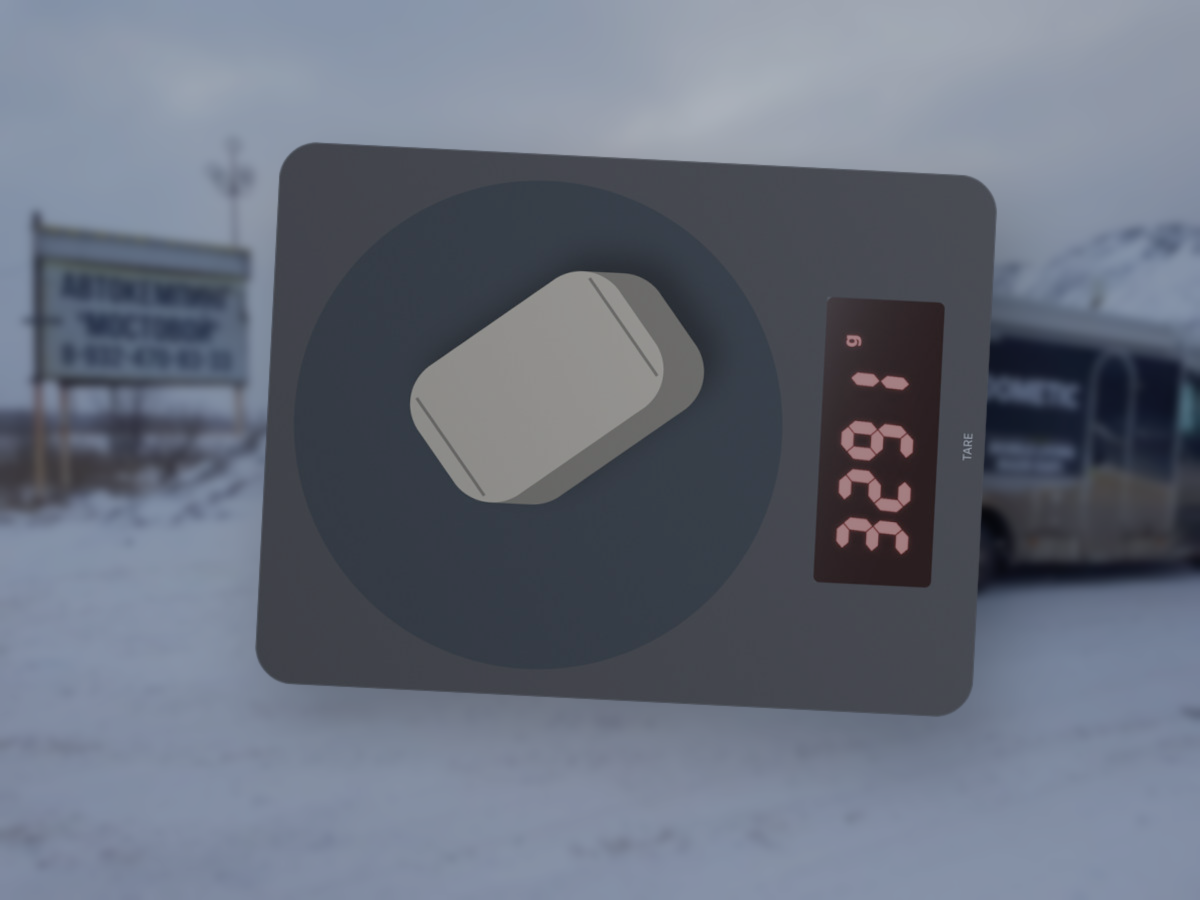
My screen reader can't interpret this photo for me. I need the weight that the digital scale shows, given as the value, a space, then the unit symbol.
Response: 3291 g
